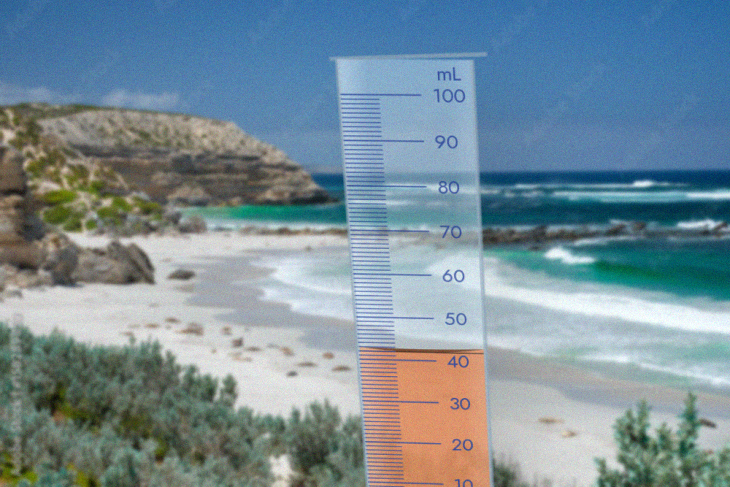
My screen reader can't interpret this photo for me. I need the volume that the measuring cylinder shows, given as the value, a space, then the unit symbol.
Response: 42 mL
